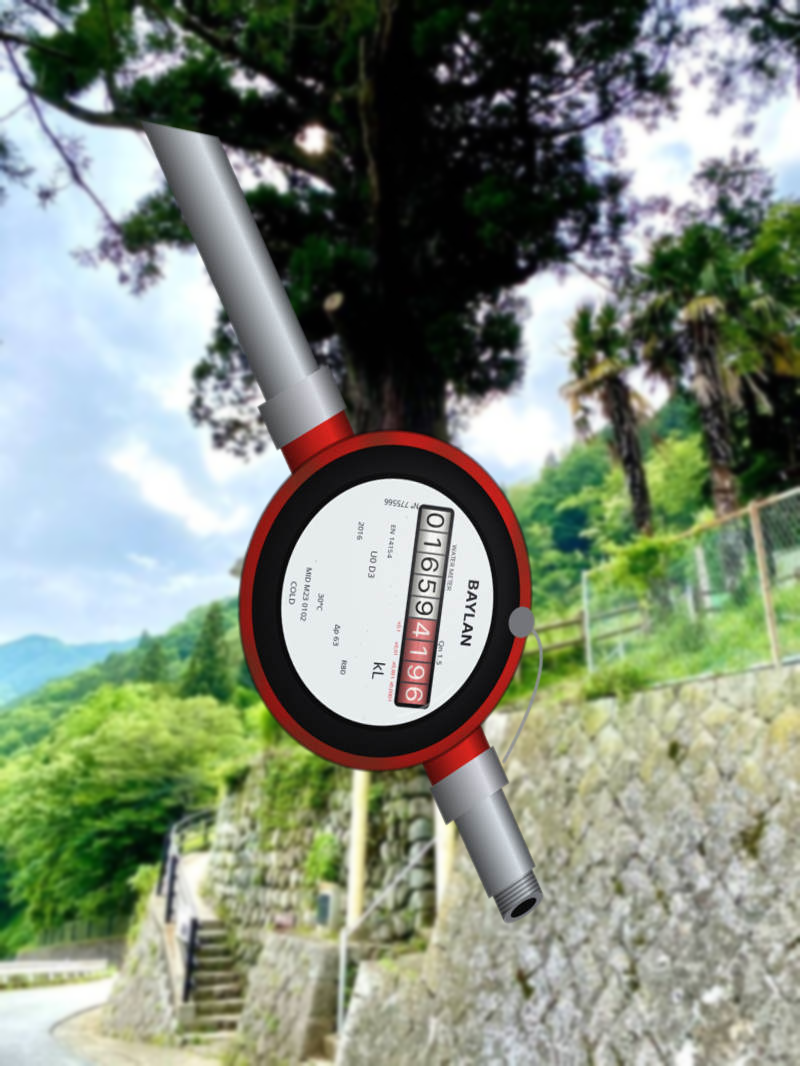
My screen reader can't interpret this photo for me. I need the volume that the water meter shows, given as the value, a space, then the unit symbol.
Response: 1659.4196 kL
